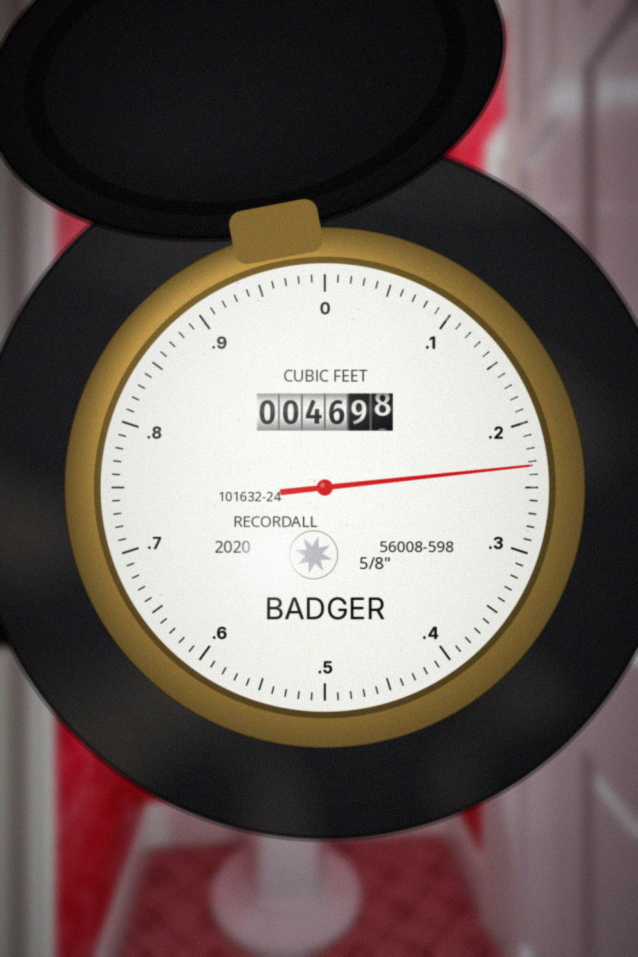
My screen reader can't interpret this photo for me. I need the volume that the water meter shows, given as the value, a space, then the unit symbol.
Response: 4698.23 ft³
